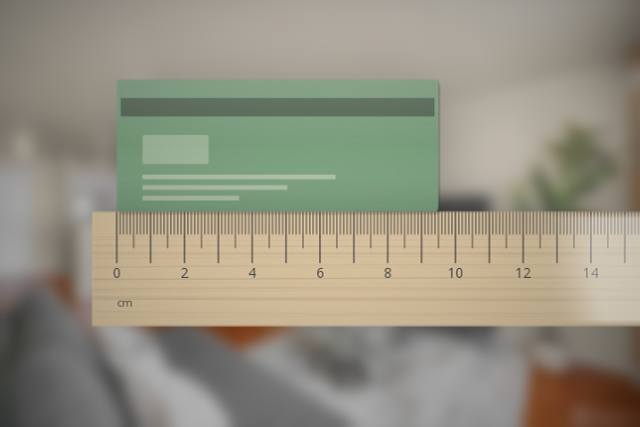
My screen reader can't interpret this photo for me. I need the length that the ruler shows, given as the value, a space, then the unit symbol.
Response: 9.5 cm
